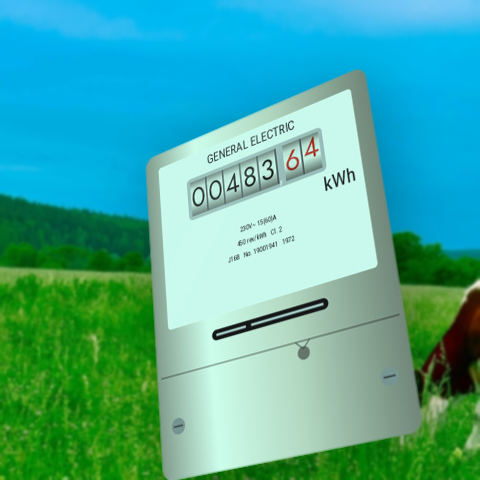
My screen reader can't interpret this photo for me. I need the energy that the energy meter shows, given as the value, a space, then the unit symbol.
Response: 483.64 kWh
